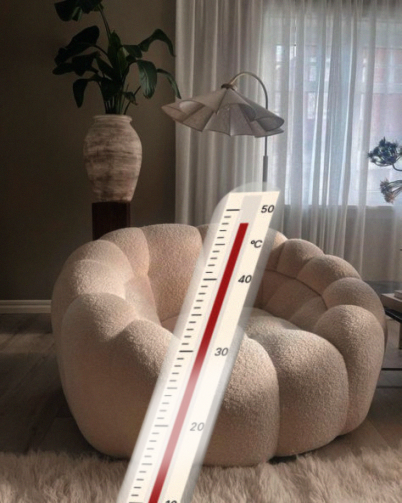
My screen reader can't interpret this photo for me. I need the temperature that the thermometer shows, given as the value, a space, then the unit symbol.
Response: 48 °C
